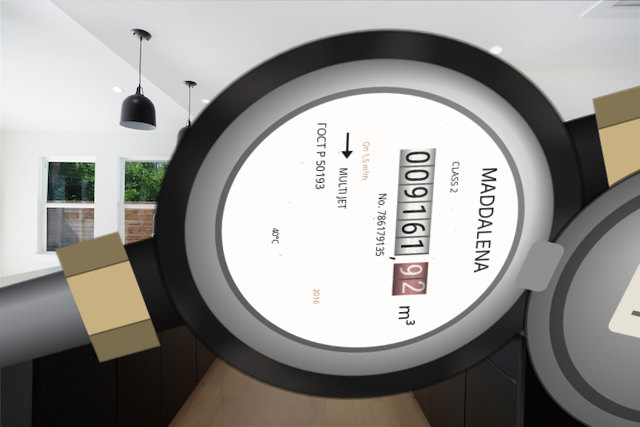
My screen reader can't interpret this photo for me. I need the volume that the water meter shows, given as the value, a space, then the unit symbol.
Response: 9161.92 m³
